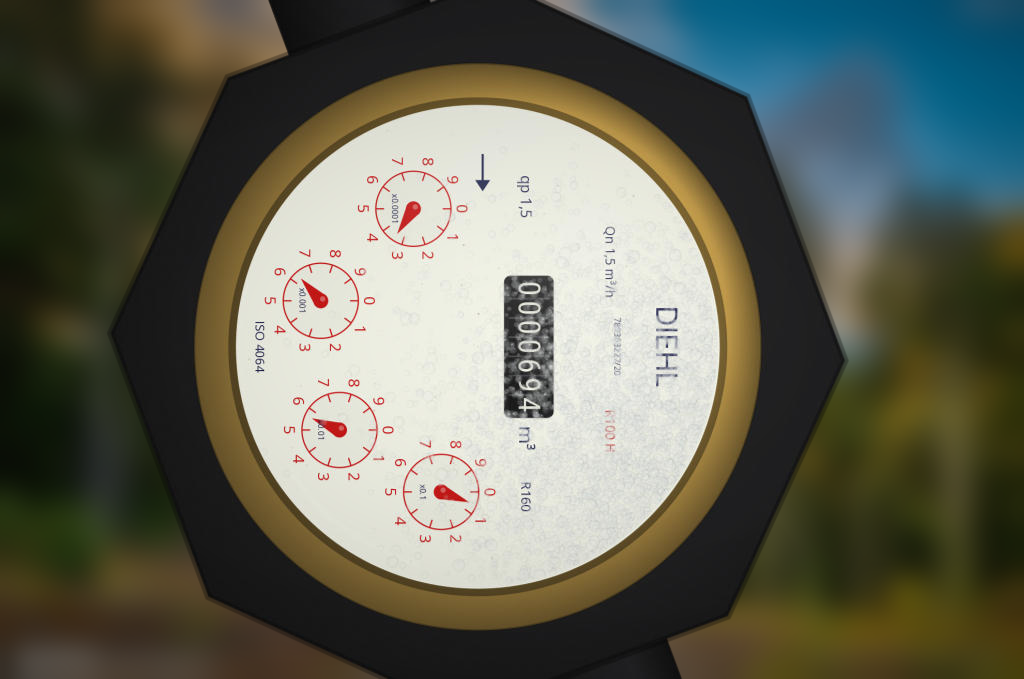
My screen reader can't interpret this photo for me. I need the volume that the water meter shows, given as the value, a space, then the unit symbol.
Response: 694.0563 m³
